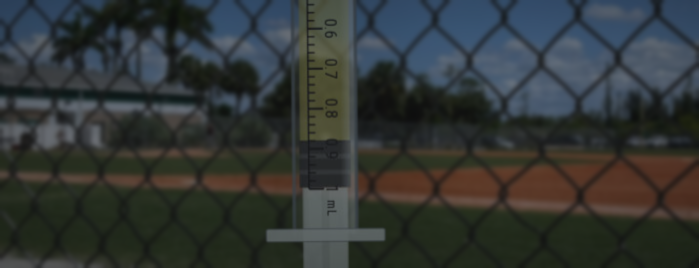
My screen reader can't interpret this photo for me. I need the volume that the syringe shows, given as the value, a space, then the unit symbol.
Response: 0.88 mL
